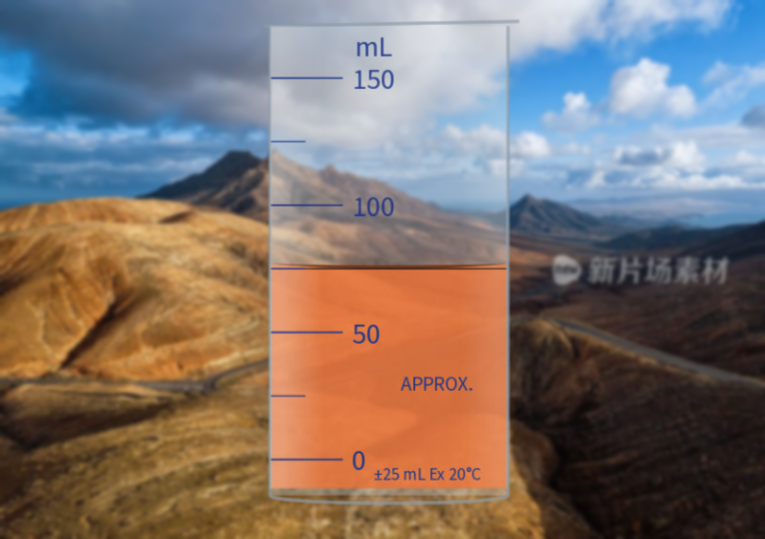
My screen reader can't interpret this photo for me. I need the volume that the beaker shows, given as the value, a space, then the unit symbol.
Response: 75 mL
